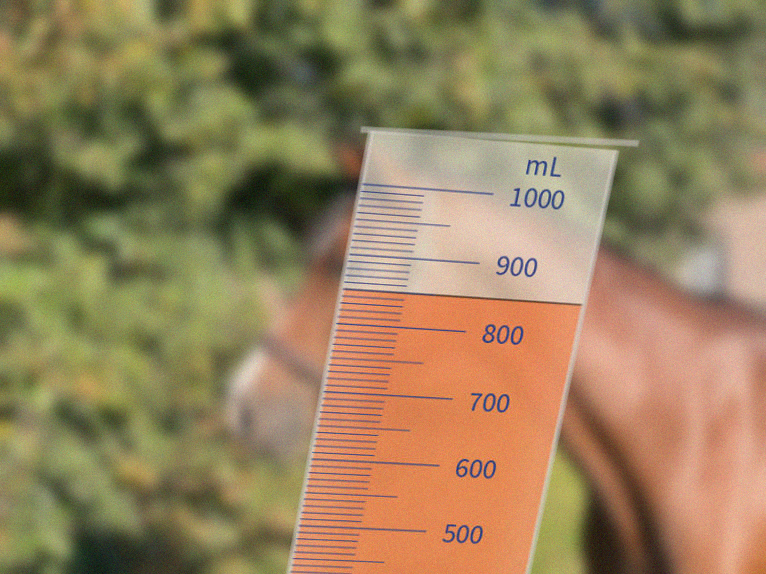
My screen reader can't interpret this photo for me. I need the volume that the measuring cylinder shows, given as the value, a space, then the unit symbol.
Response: 850 mL
